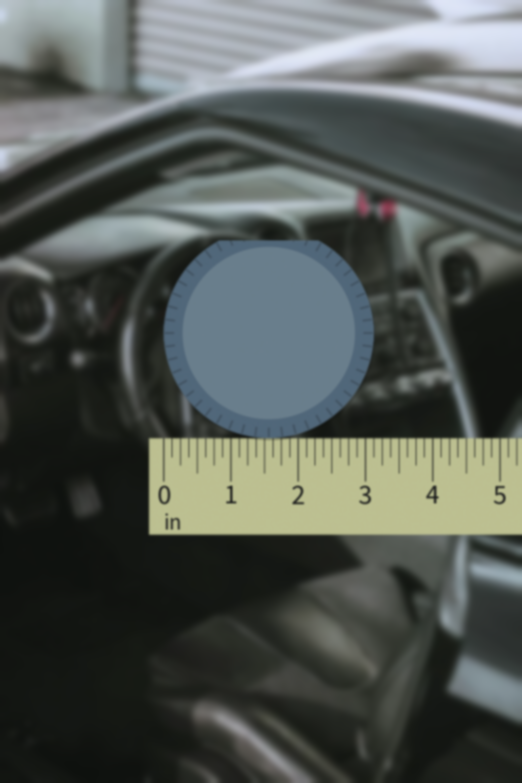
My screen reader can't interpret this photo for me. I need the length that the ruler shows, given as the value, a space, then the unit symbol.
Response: 3.125 in
